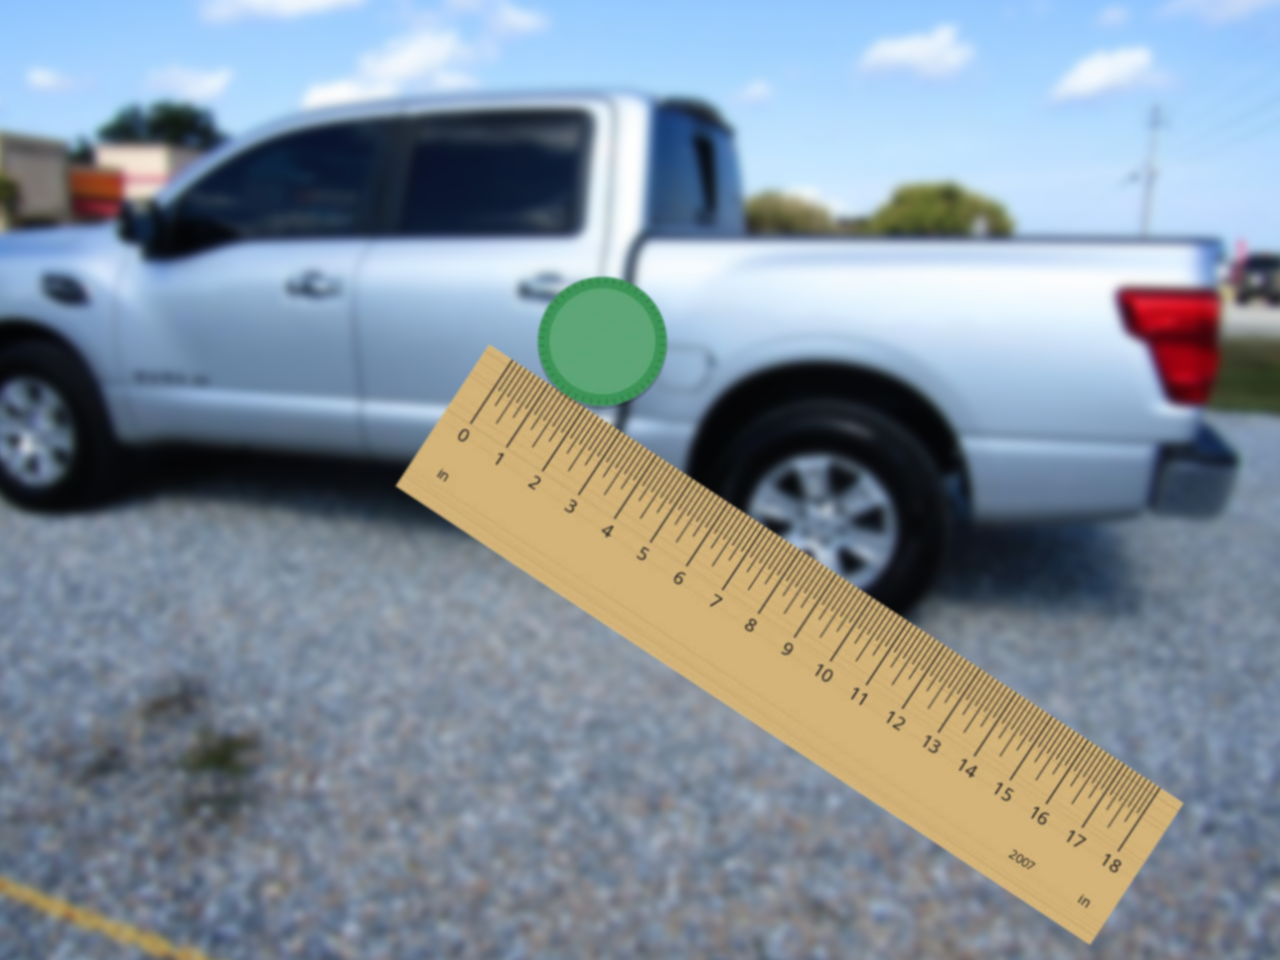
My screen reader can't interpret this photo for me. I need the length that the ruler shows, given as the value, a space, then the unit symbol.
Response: 3 in
